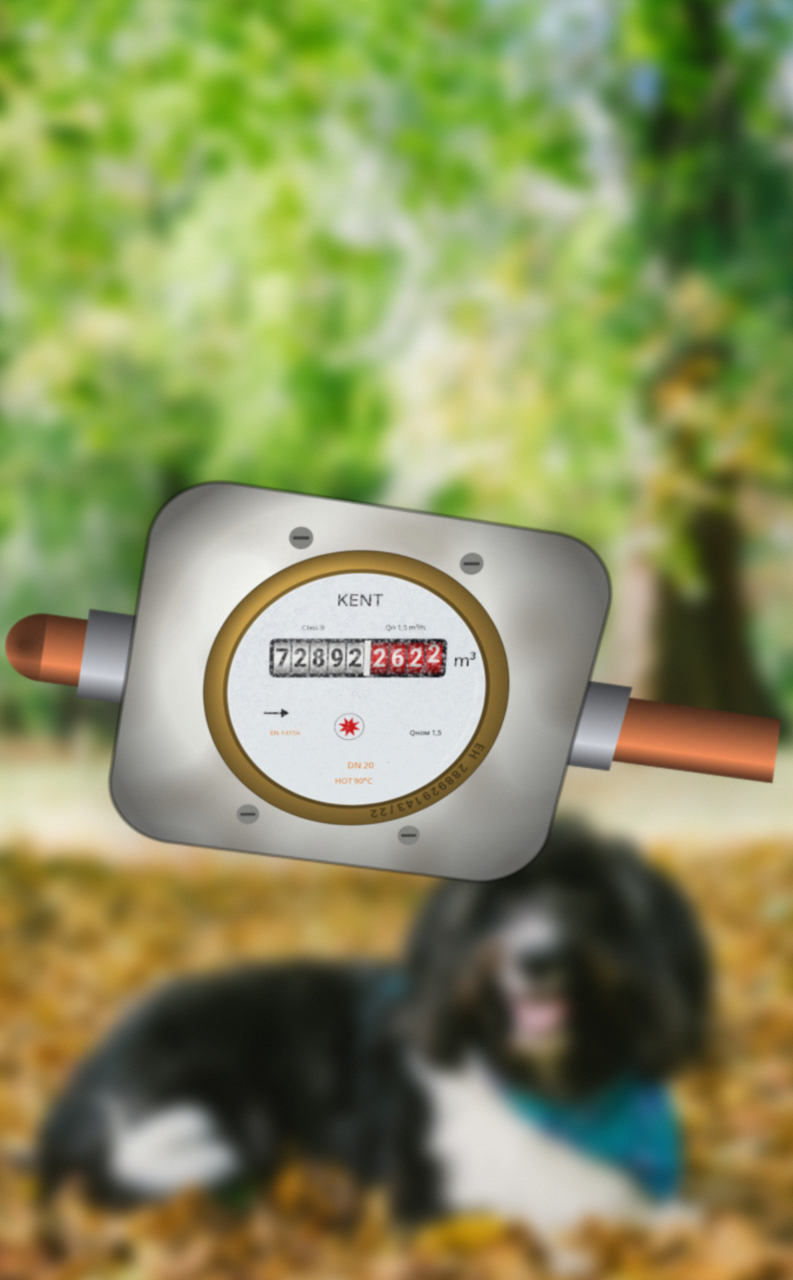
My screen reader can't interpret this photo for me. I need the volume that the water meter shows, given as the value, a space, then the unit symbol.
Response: 72892.2622 m³
